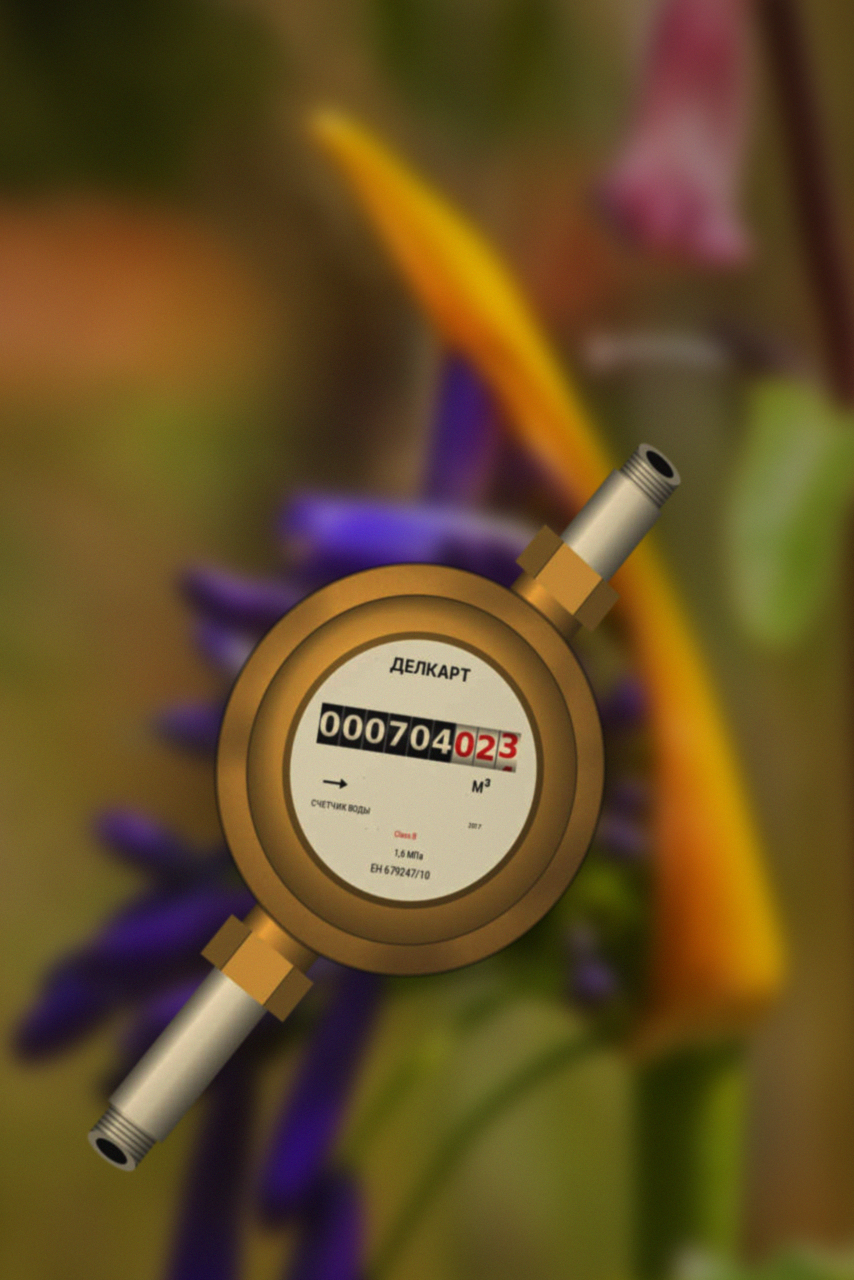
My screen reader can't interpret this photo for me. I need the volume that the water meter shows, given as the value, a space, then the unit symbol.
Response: 704.023 m³
